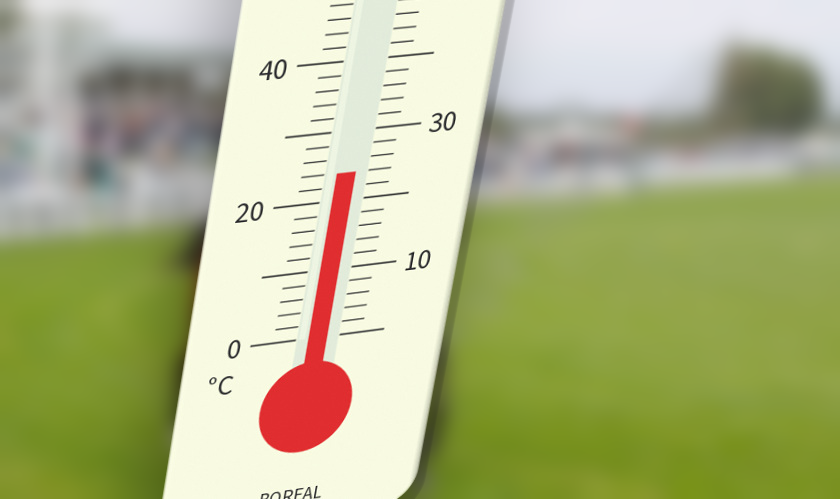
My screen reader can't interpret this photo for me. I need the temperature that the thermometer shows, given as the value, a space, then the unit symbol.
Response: 24 °C
